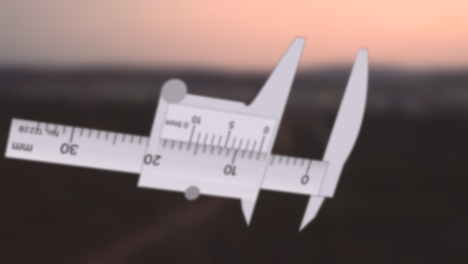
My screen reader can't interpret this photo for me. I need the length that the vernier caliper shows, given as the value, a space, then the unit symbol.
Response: 7.0 mm
